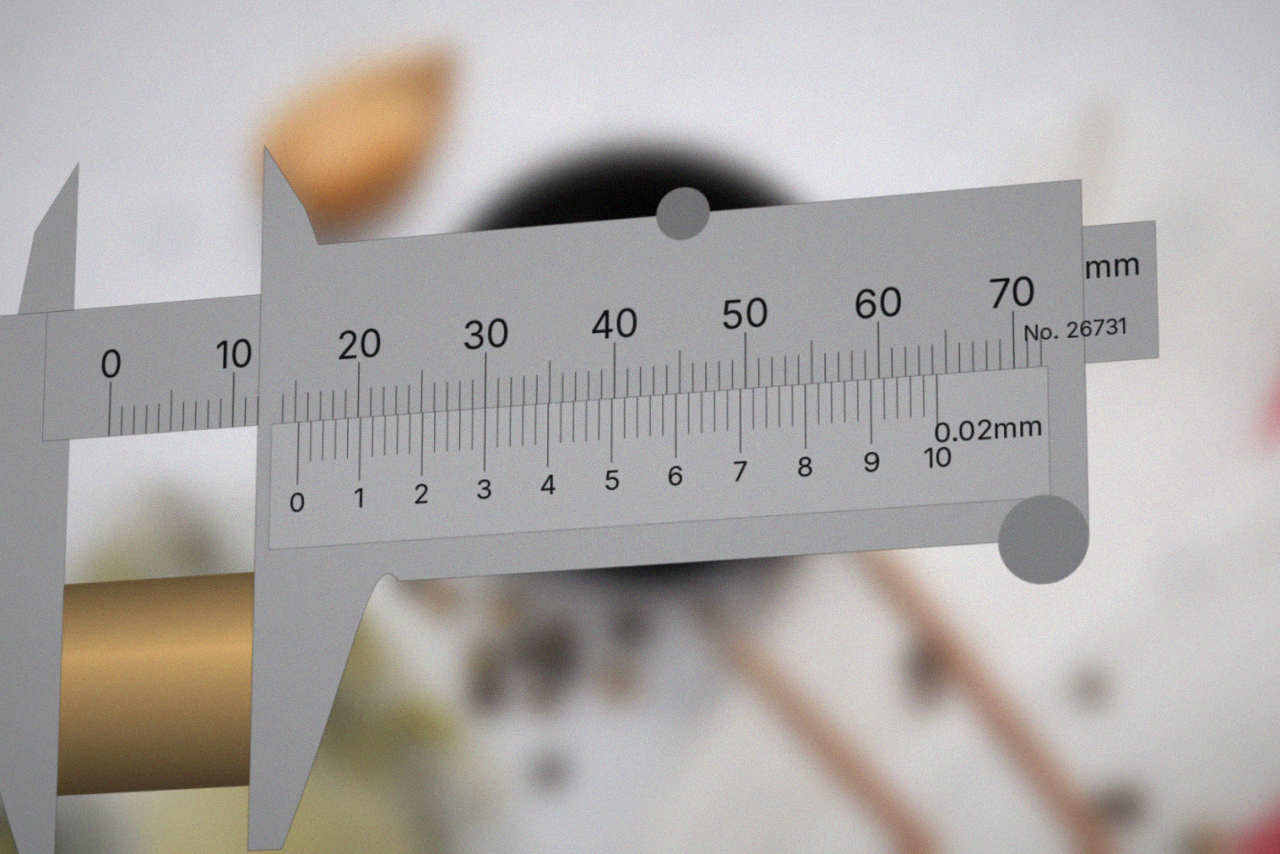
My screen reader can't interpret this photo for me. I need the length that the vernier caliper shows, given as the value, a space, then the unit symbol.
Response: 15.3 mm
